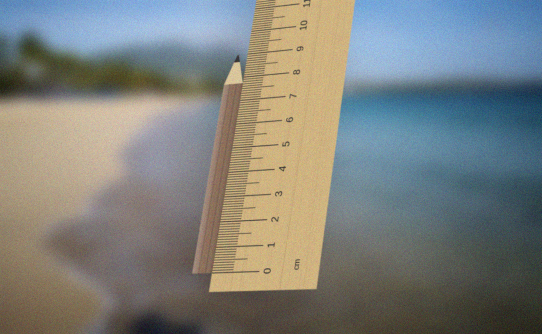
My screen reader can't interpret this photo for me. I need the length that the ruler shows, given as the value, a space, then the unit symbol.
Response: 9 cm
